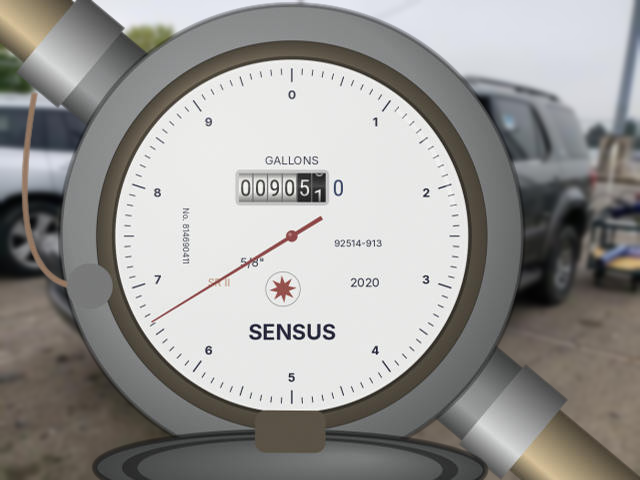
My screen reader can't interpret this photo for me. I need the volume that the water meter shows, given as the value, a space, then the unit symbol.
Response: 90506.6 gal
